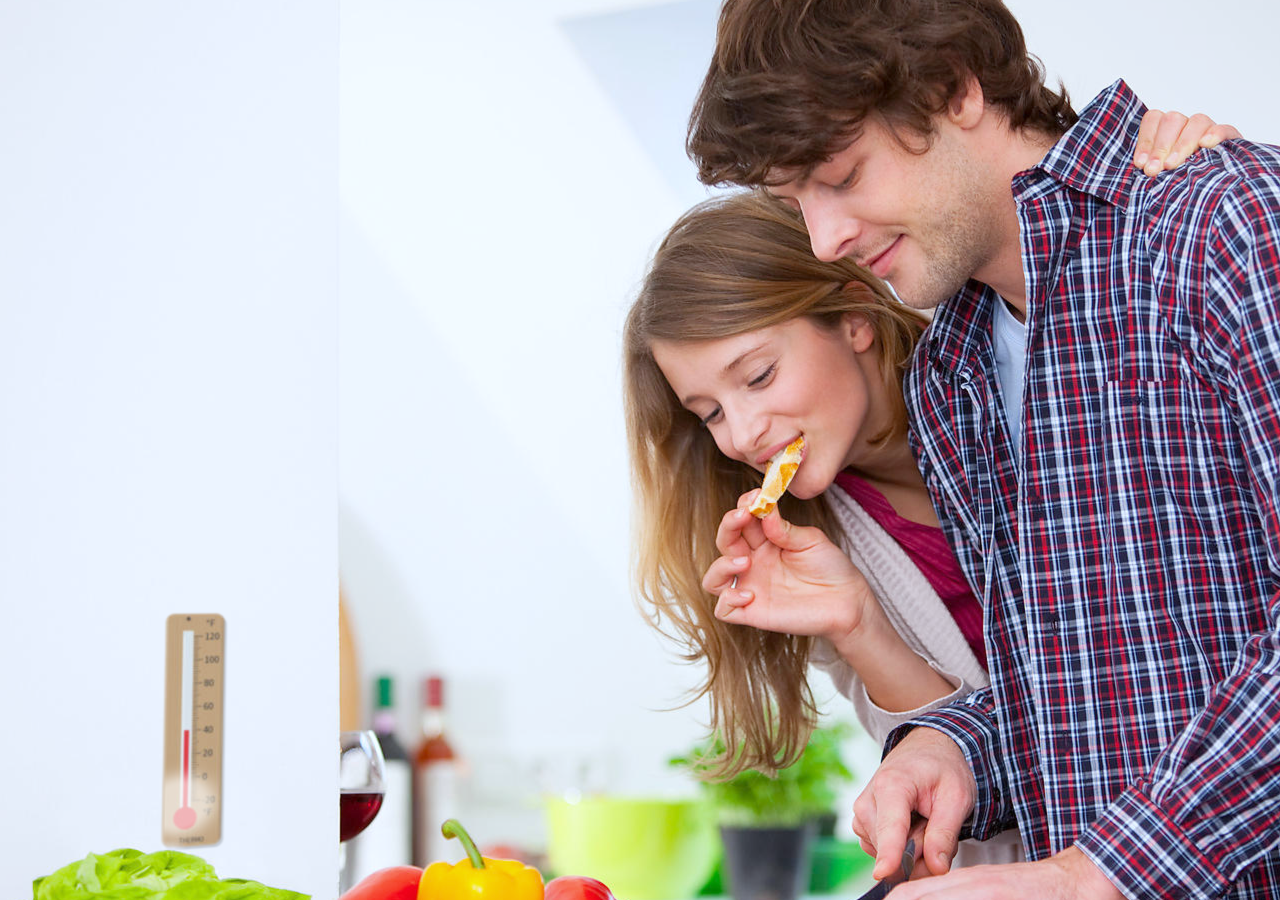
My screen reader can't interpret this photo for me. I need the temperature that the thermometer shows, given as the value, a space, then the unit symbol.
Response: 40 °F
